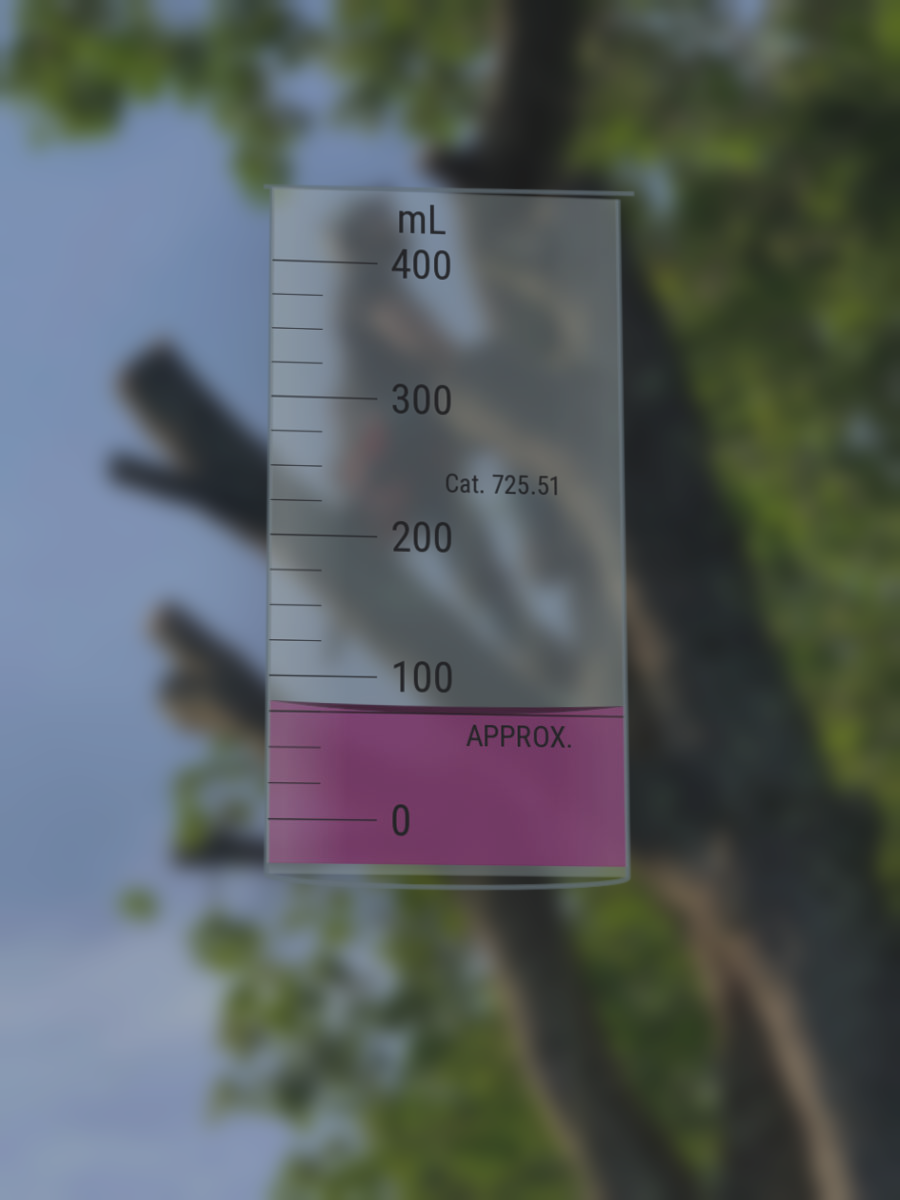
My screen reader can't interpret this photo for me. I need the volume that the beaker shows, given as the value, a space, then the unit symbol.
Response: 75 mL
